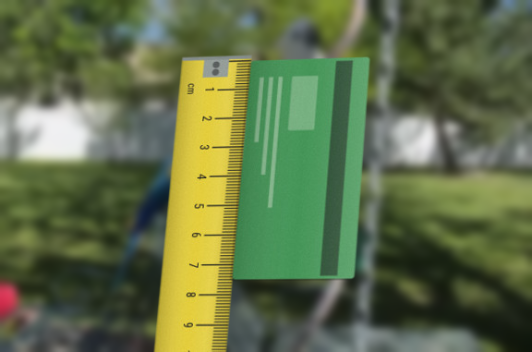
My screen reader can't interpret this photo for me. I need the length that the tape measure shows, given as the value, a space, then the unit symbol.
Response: 7.5 cm
